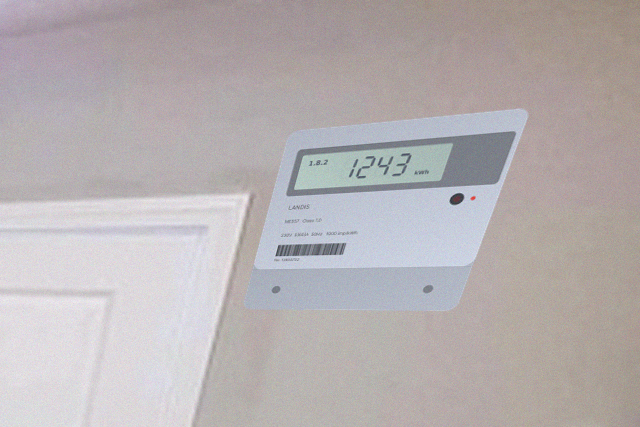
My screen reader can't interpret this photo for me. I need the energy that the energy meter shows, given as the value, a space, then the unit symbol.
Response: 1243 kWh
